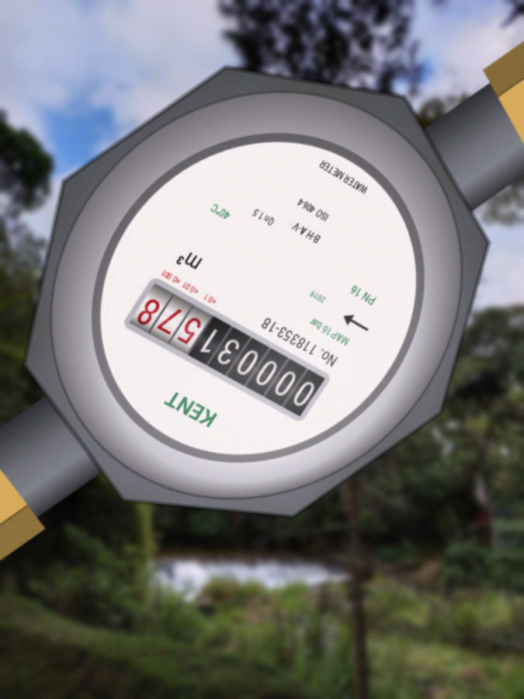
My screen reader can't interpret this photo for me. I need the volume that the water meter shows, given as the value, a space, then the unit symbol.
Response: 31.578 m³
